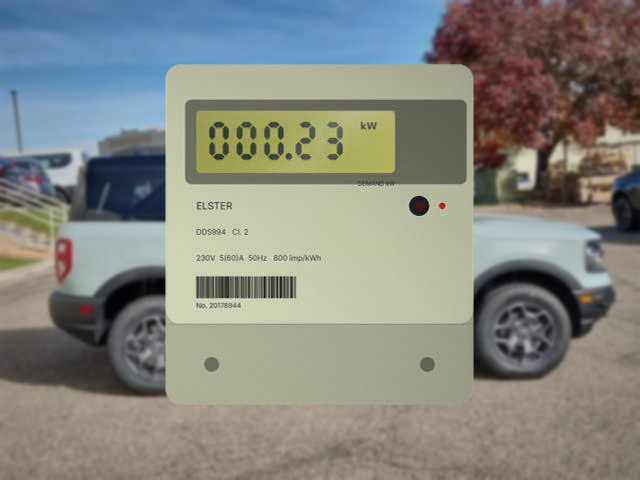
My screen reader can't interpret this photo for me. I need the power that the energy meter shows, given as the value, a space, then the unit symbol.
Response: 0.23 kW
